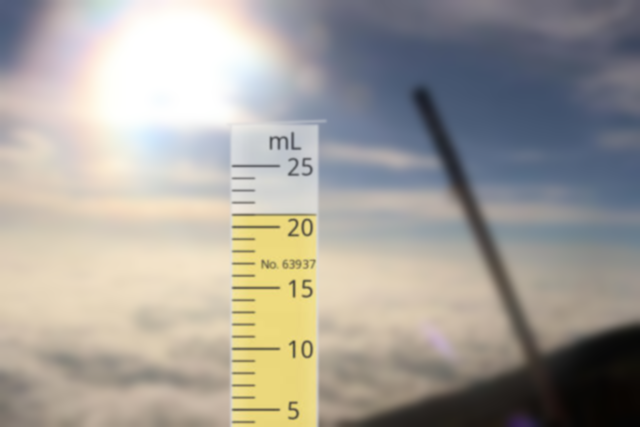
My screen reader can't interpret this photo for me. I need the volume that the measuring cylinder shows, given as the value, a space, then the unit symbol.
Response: 21 mL
